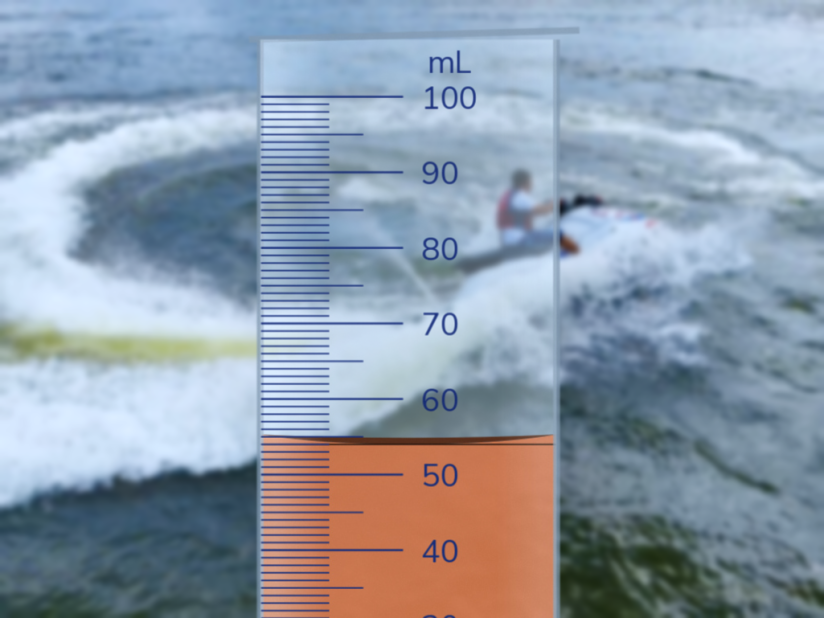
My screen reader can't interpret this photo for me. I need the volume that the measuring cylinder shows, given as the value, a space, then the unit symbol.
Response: 54 mL
